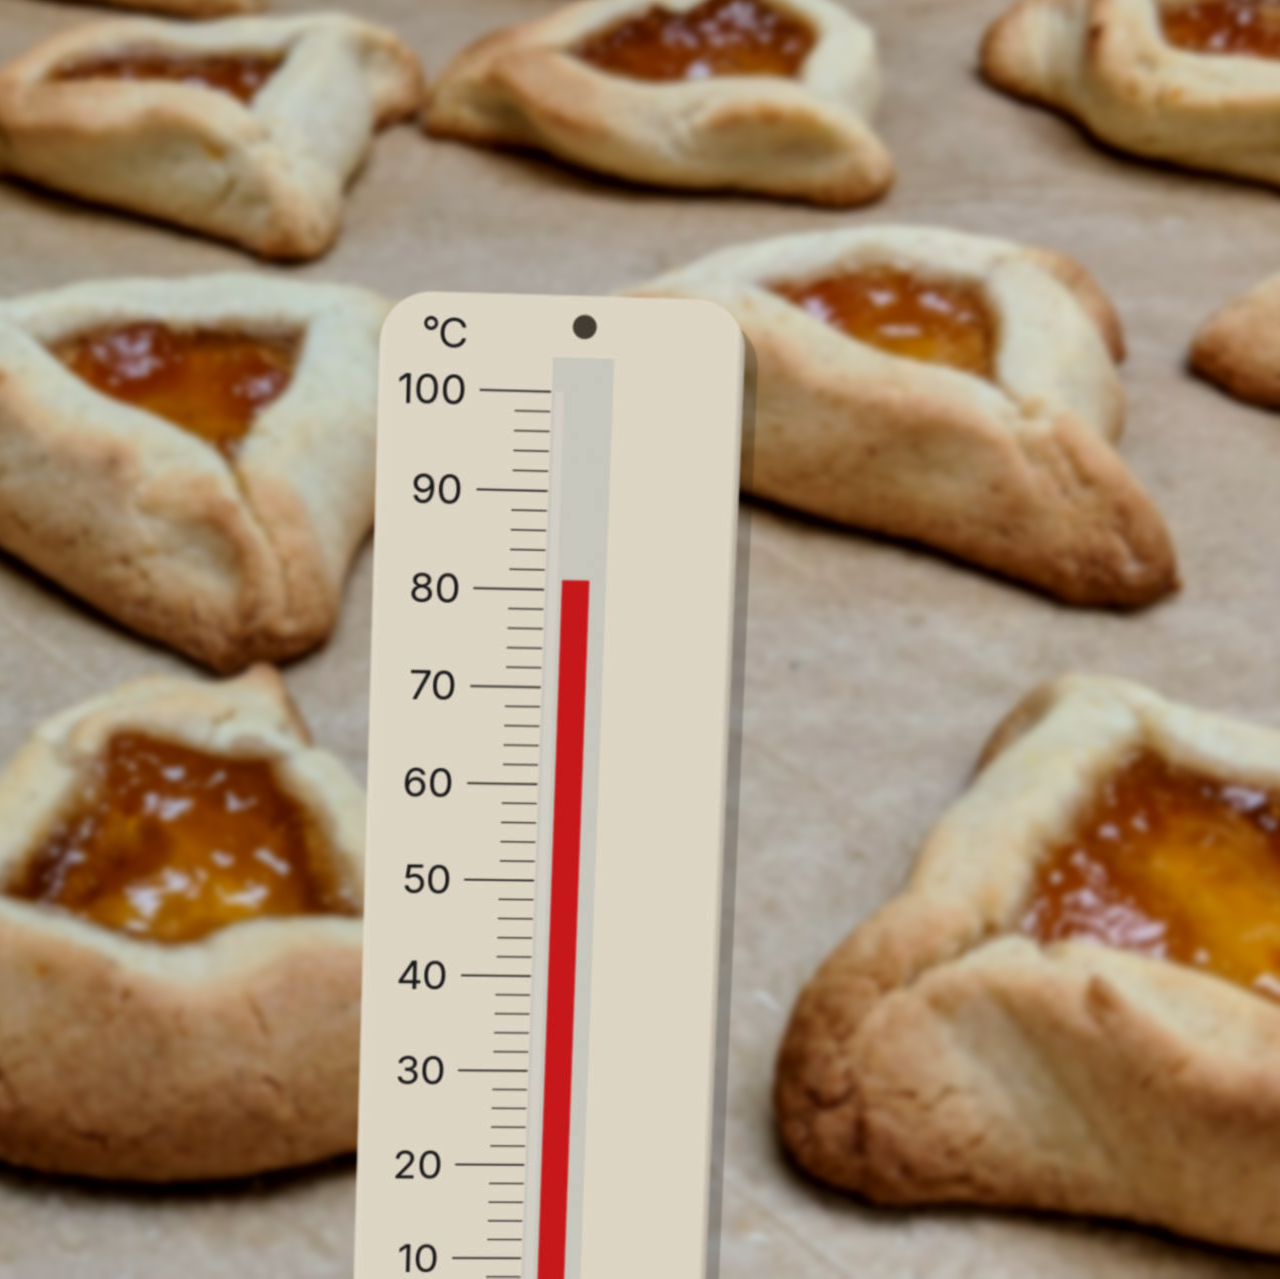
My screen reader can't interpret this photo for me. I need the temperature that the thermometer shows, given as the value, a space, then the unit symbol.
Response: 81 °C
